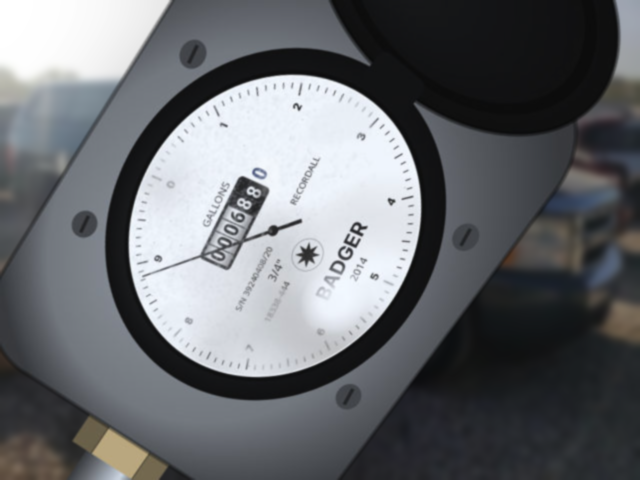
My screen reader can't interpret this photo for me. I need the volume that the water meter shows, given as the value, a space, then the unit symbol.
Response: 6878.8 gal
